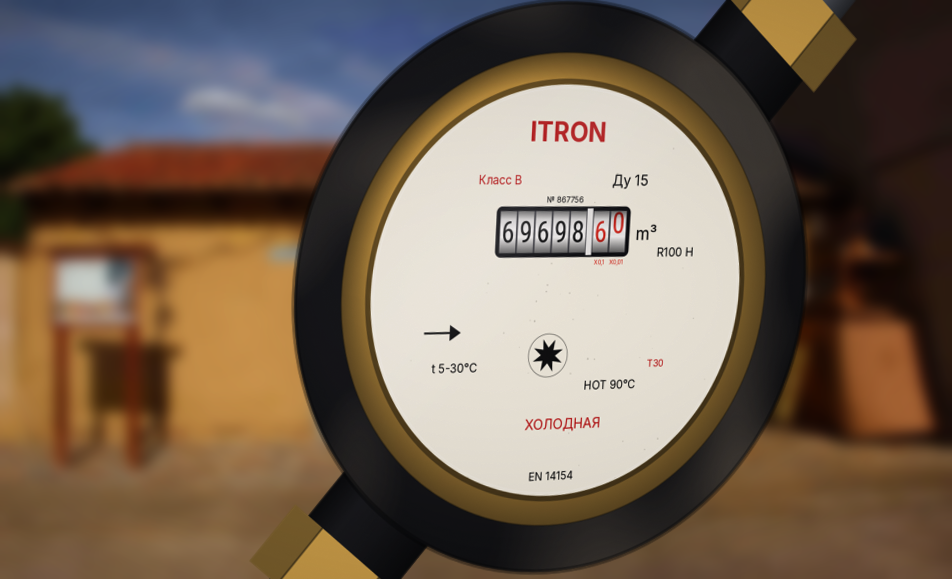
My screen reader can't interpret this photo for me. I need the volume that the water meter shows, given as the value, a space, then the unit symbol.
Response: 69698.60 m³
